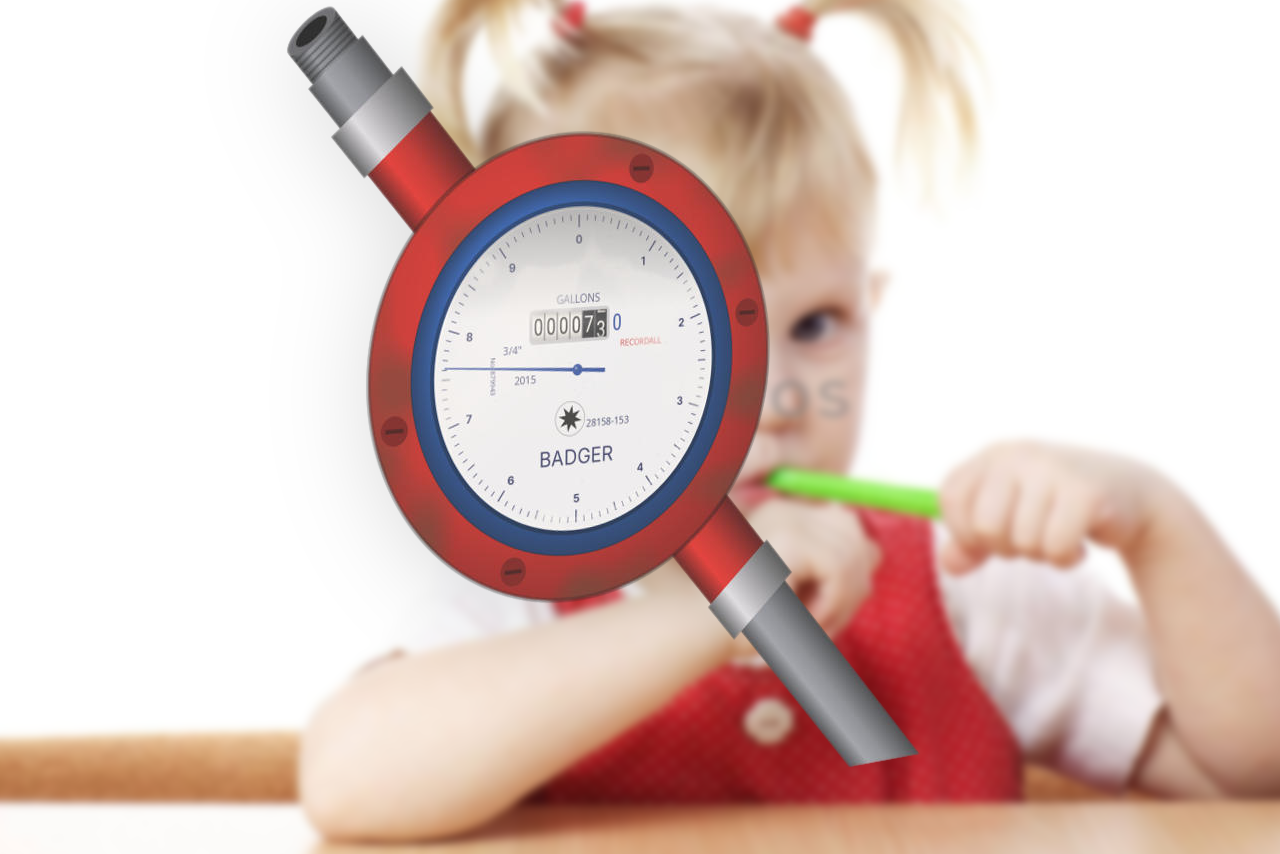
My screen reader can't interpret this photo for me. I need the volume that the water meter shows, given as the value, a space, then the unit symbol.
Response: 727.6 gal
